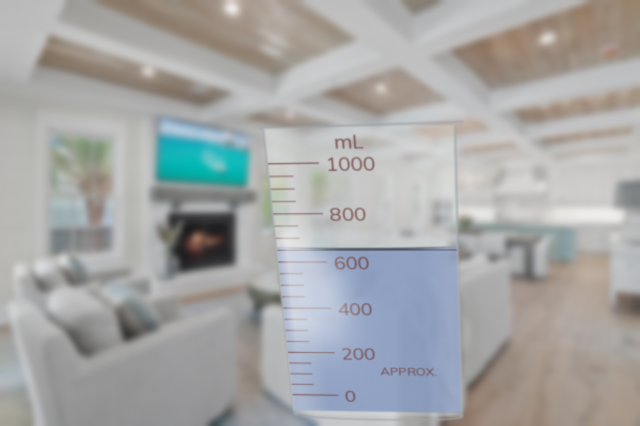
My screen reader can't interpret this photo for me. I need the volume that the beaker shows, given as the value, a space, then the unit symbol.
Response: 650 mL
